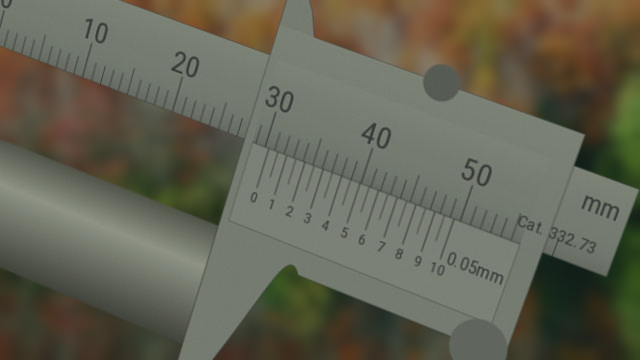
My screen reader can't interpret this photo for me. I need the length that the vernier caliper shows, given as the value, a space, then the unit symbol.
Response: 30.4 mm
